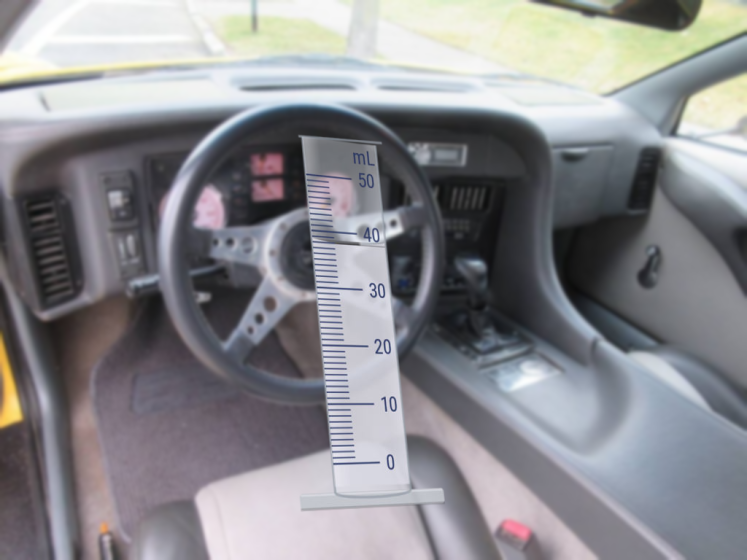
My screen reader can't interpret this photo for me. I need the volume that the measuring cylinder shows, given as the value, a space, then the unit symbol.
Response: 38 mL
